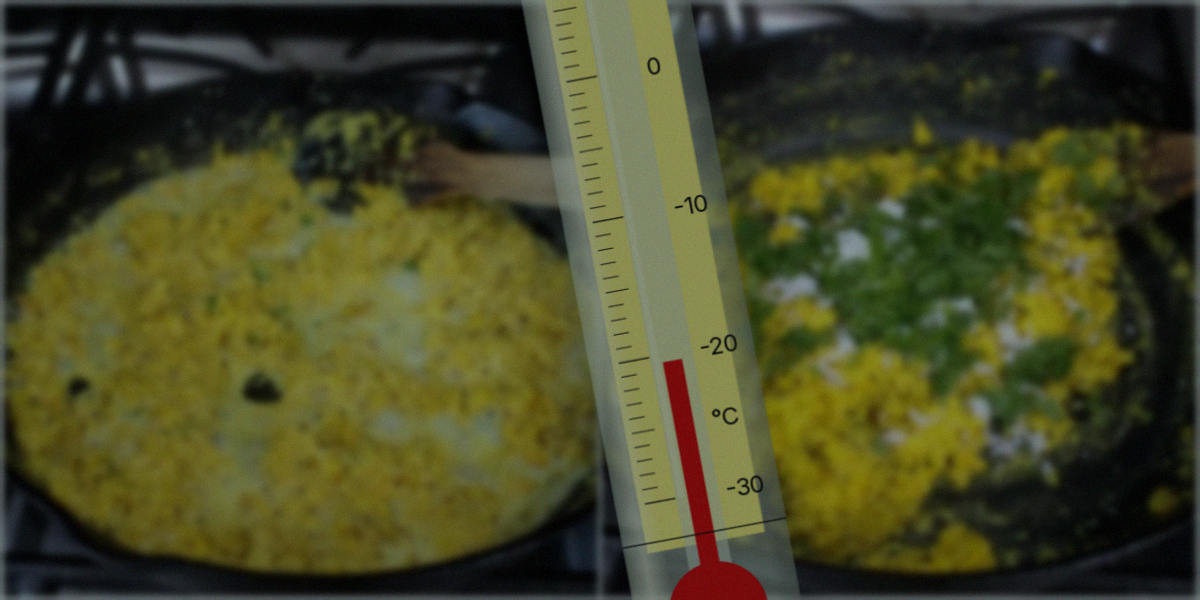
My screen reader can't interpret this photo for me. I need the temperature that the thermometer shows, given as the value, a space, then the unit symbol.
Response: -20.5 °C
